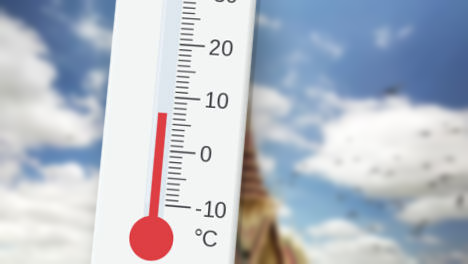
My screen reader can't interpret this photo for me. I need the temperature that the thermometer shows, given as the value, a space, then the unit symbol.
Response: 7 °C
